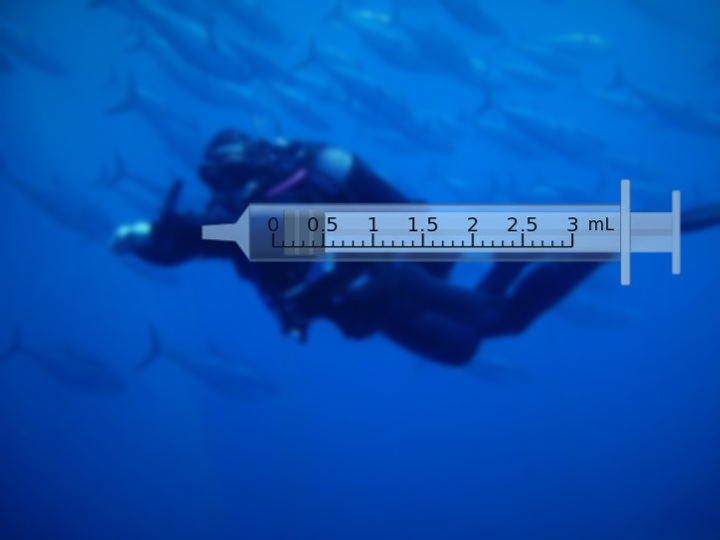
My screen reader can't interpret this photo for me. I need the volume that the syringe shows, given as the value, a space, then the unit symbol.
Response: 0.1 mL
